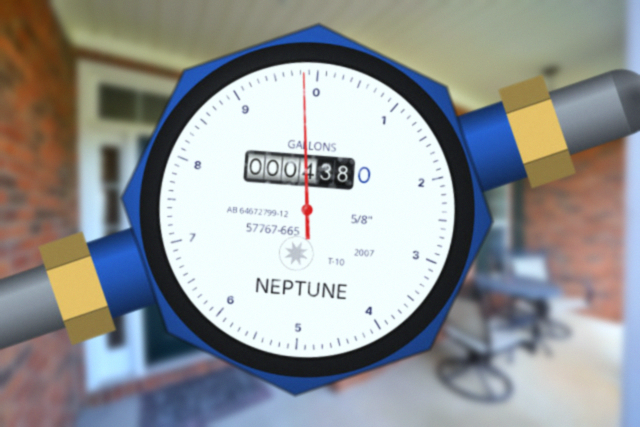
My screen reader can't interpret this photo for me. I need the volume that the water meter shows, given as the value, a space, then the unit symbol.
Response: 4379.8 gal
